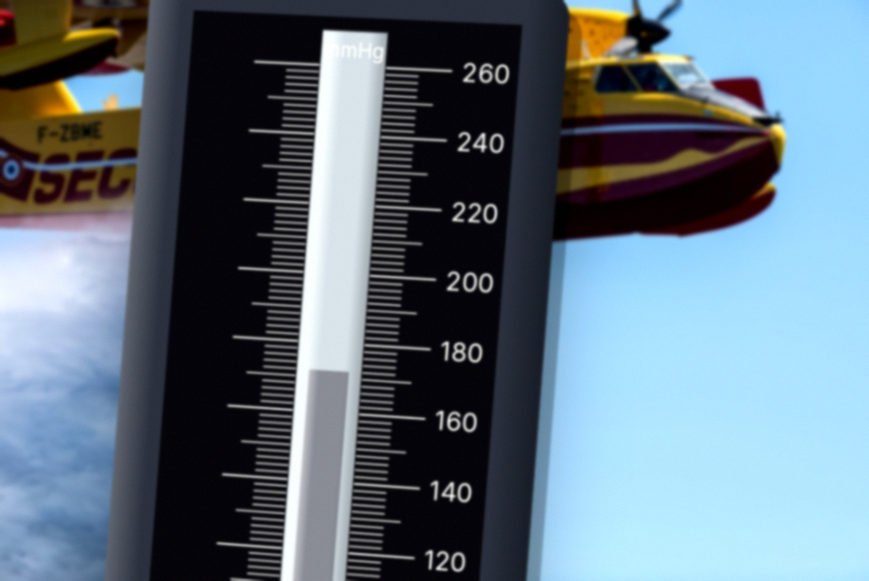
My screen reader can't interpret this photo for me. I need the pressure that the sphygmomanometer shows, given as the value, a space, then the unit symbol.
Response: 172 mmHg
